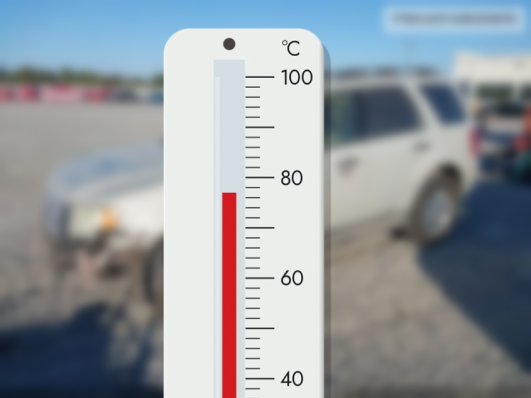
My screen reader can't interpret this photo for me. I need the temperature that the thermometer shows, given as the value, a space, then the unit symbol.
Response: 77 °C
